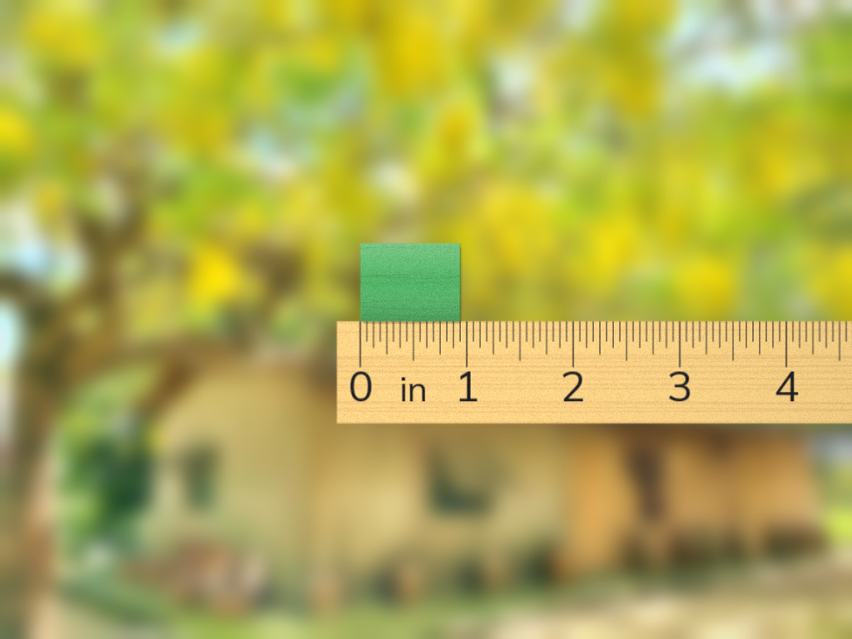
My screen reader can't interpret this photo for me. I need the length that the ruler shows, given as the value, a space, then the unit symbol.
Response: 0.9375 in
